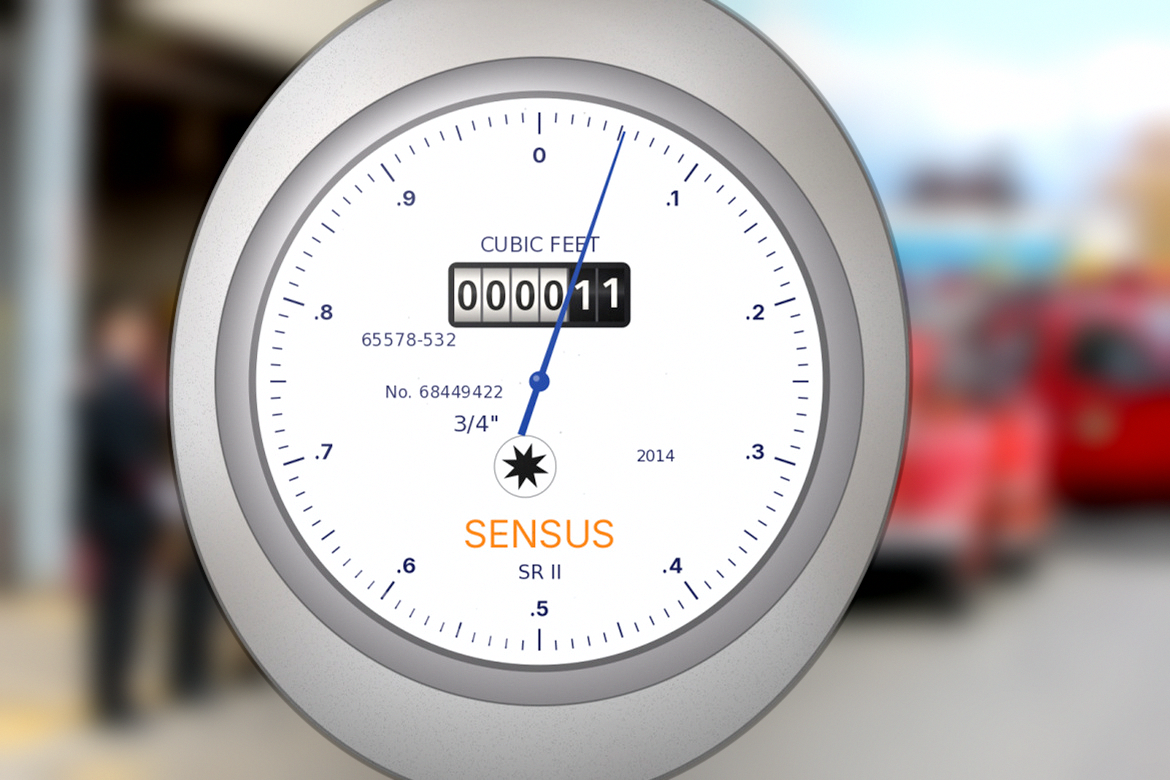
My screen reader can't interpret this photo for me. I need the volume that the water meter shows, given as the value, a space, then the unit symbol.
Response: 11.05 ft³
